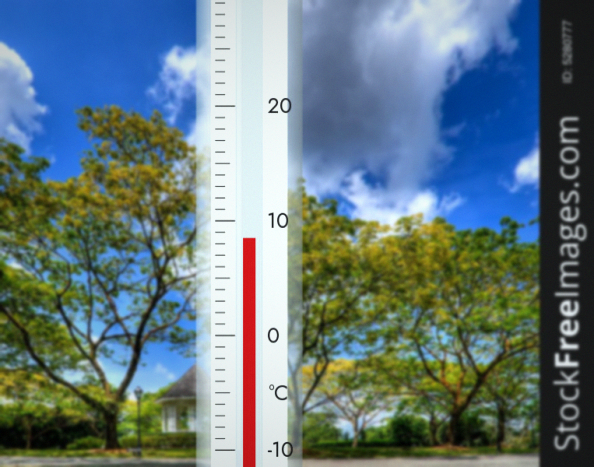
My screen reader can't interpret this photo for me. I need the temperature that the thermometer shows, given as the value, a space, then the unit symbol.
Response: 8.5 °C
